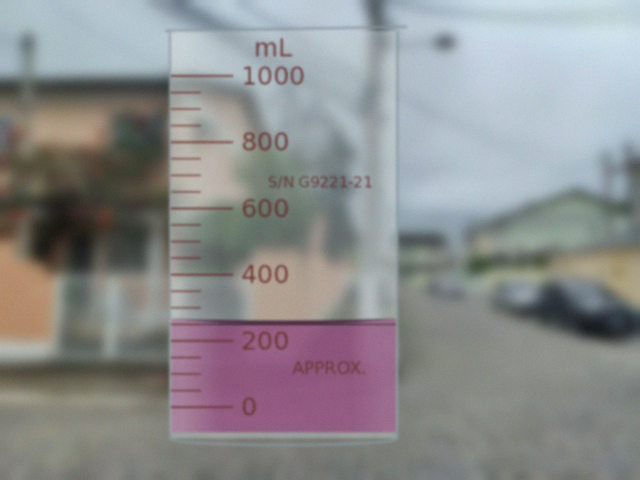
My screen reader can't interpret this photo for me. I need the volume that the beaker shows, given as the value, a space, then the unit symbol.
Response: 250 mL
